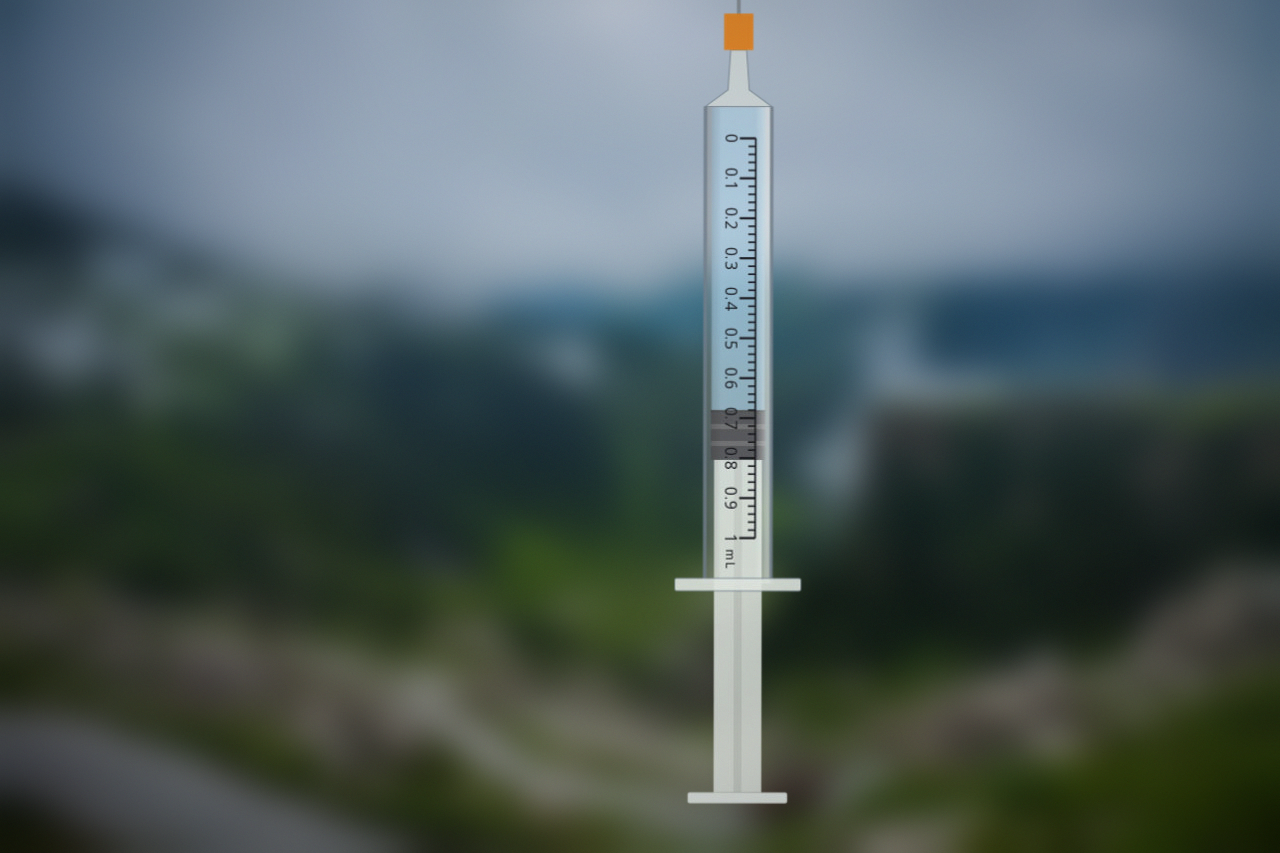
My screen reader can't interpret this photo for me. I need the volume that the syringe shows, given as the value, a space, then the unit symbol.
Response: 0.68 mL
